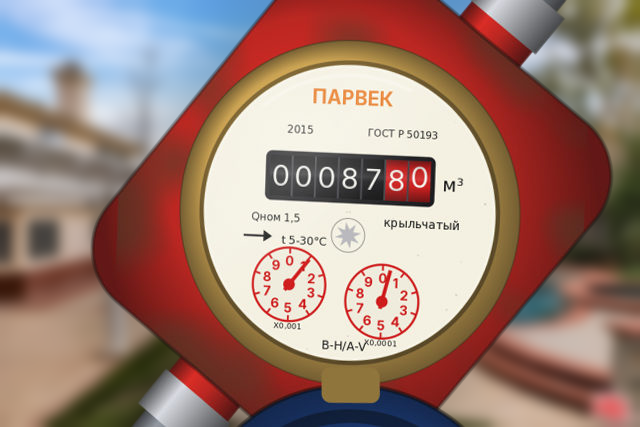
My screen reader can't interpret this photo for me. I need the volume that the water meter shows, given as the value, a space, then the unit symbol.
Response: 87.8010 m³
